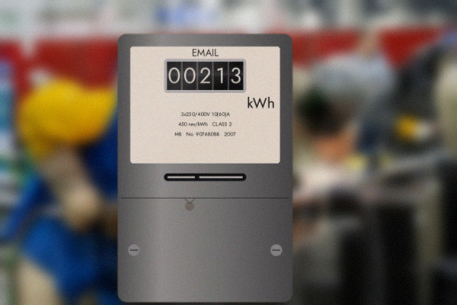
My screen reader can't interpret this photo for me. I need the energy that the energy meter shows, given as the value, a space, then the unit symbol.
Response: 213 kWh
